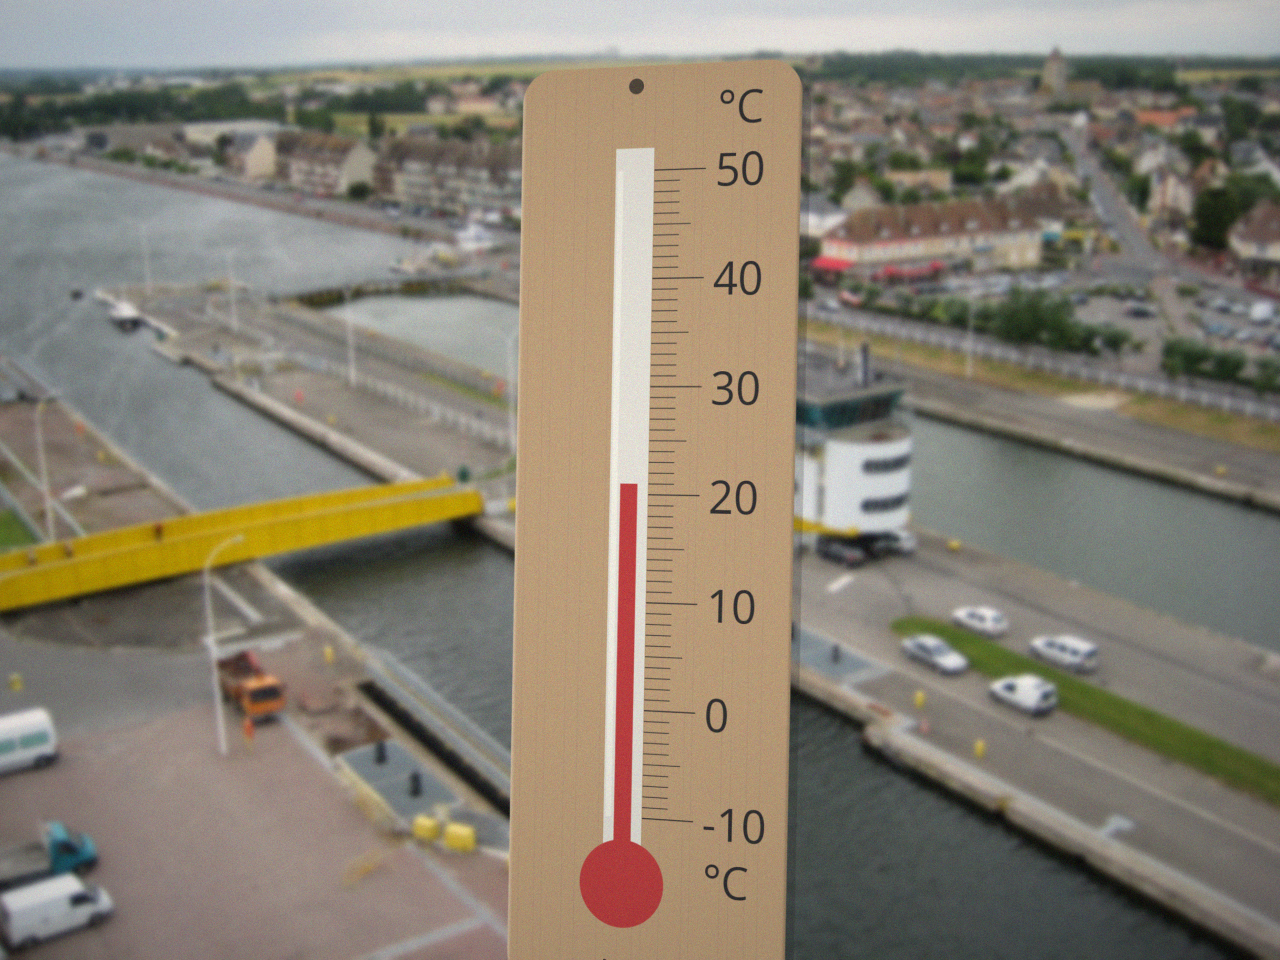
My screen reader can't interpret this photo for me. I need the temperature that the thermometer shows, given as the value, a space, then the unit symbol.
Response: 21 °C
